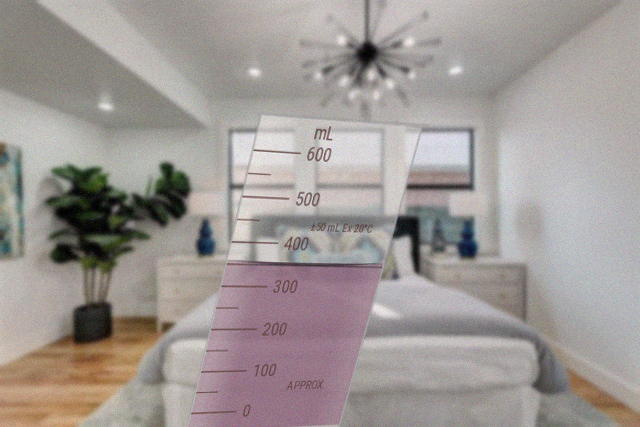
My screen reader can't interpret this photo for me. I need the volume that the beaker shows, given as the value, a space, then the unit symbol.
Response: 350 mL
